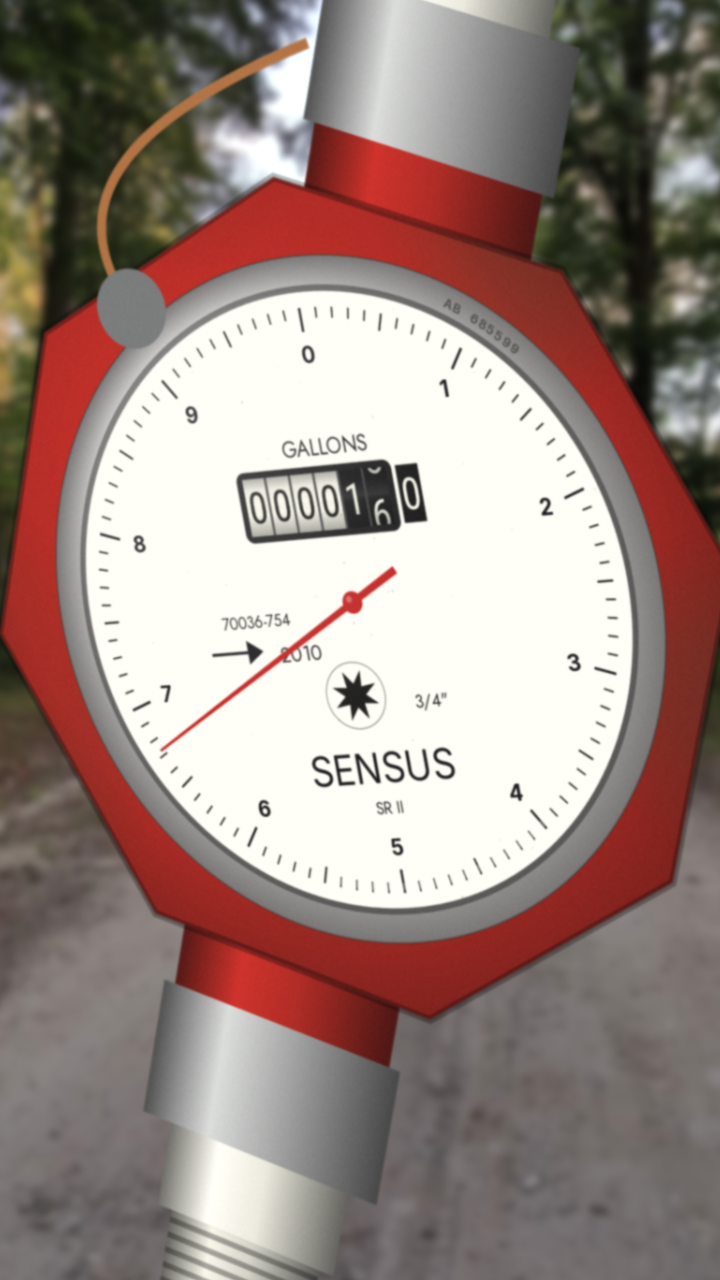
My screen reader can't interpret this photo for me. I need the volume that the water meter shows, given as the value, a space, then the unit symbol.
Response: 156.7 gal
